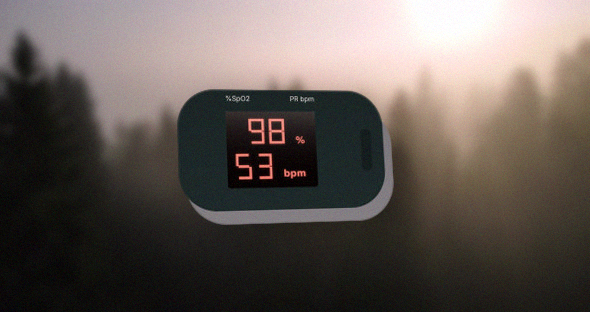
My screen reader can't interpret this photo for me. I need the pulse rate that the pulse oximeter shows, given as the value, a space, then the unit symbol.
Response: 53 bpm
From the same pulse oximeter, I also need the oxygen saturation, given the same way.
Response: 98 %
